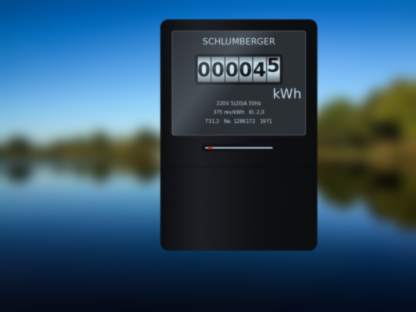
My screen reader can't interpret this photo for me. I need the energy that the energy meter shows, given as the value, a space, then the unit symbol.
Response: 45 kWh
